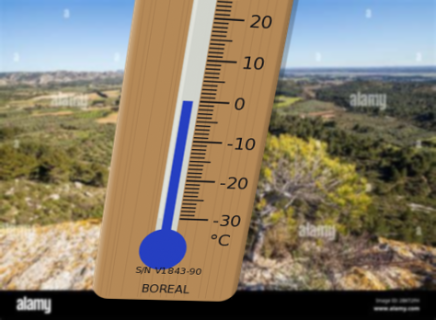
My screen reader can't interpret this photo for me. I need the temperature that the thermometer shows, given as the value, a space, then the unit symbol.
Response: 0 °C
